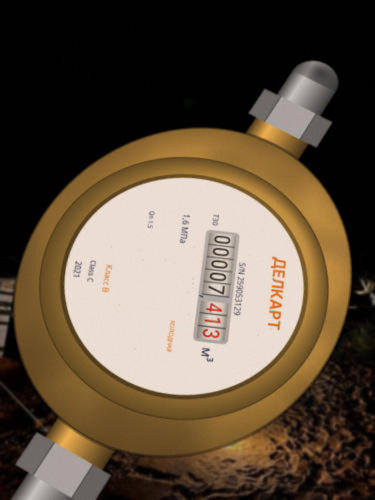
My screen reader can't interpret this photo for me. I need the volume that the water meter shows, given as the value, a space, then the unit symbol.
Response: 7.413 m³
